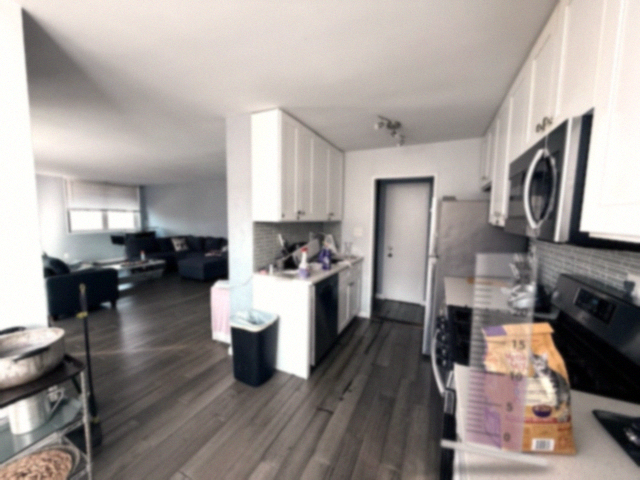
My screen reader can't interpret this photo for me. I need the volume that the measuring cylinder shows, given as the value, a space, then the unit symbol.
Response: 10 mL
